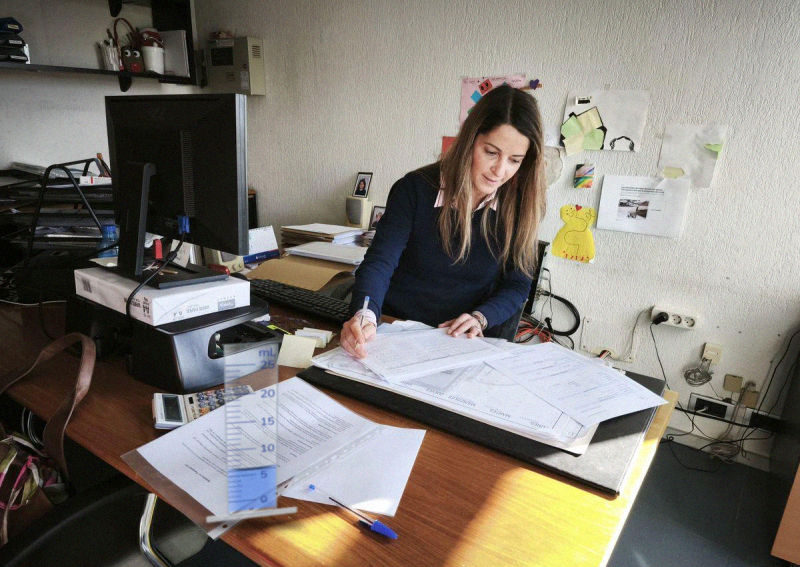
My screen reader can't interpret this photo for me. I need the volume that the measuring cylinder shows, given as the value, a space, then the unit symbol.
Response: 6 mL
